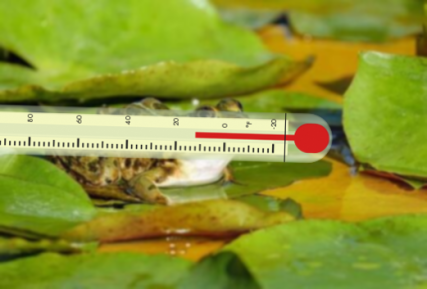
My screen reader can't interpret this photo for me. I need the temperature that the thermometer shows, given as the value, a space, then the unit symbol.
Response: 12 °F
